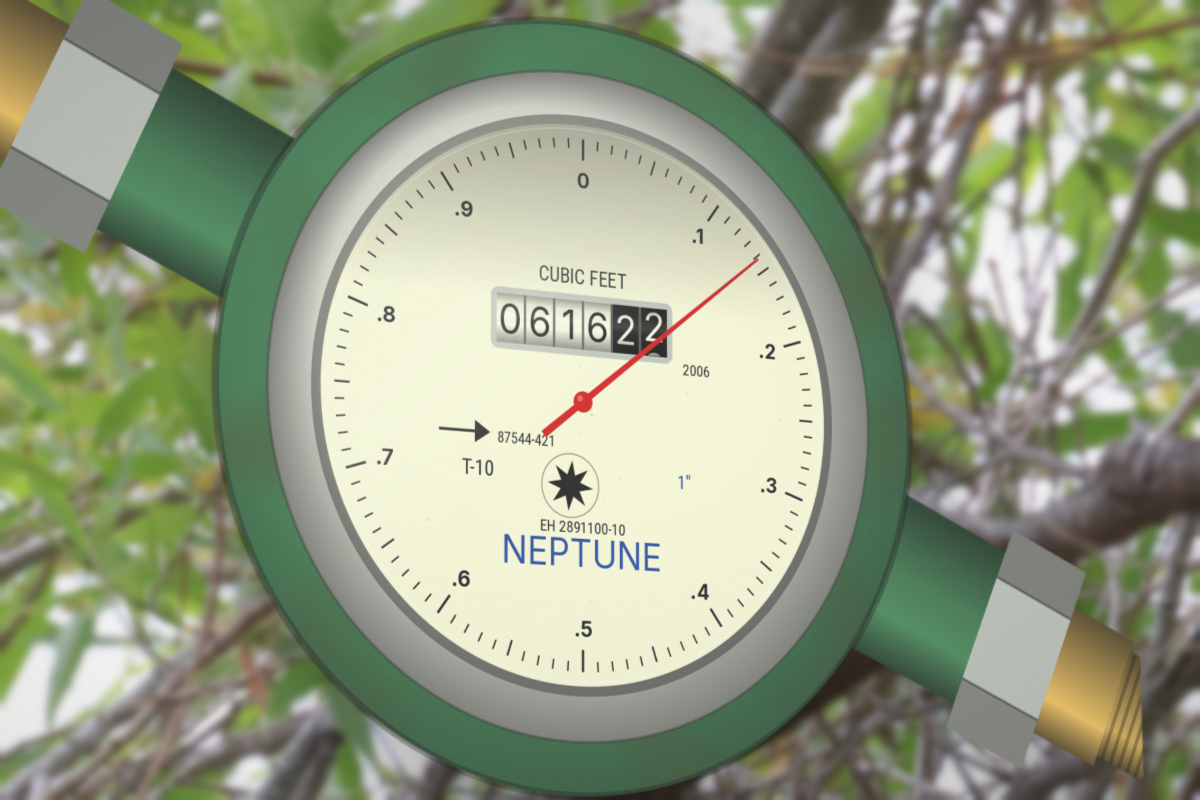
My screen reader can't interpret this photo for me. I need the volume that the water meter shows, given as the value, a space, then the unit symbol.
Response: 61622.14 ft³
